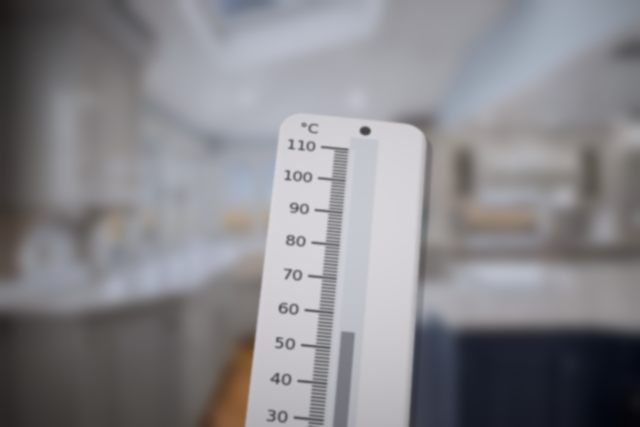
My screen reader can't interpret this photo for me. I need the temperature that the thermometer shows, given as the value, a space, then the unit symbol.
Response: 55 °C
